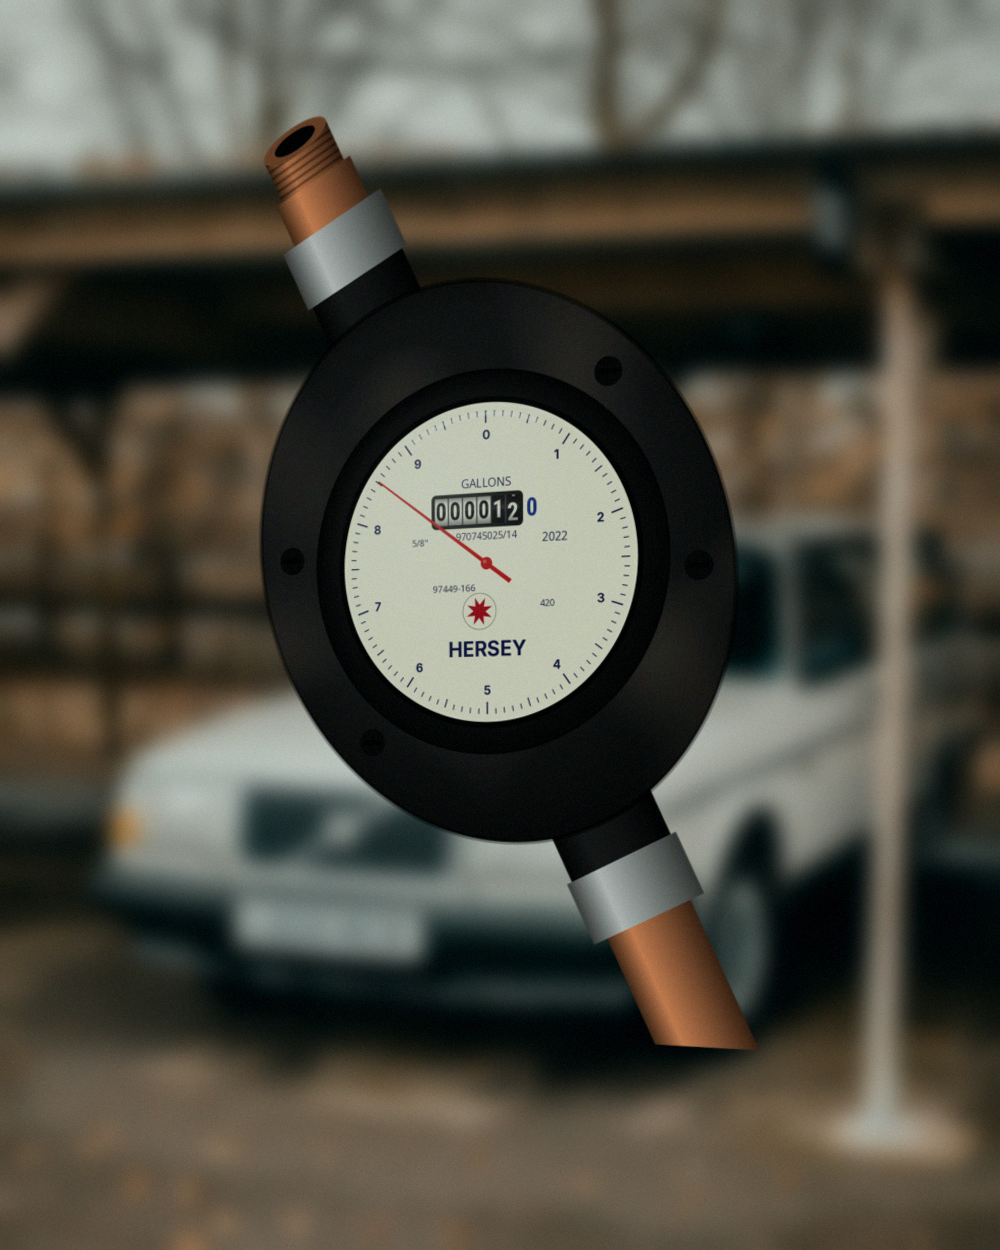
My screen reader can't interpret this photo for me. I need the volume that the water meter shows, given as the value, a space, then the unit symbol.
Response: 118.5 gal
